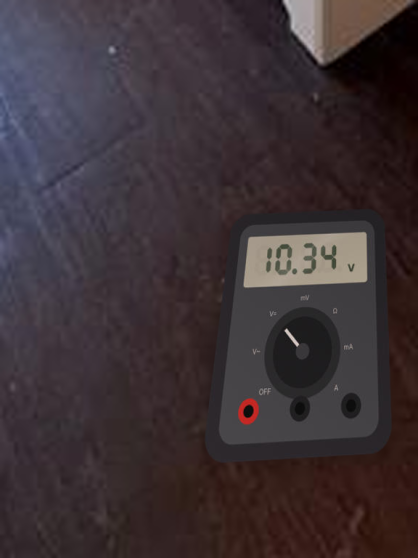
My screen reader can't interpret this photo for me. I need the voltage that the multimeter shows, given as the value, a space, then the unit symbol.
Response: 10.34 V
